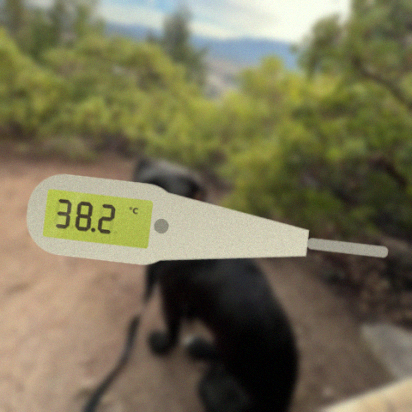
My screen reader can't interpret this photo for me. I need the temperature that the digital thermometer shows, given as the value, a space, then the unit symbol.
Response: 38.2 °C
